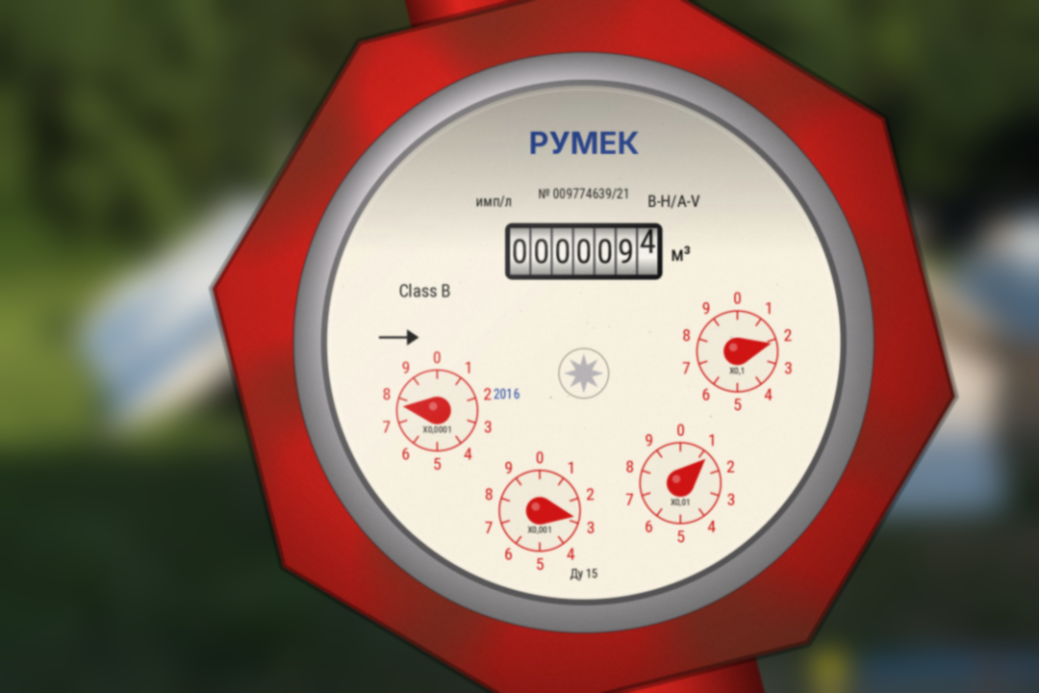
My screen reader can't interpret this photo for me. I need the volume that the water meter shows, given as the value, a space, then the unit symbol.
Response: 94.2127 m³
